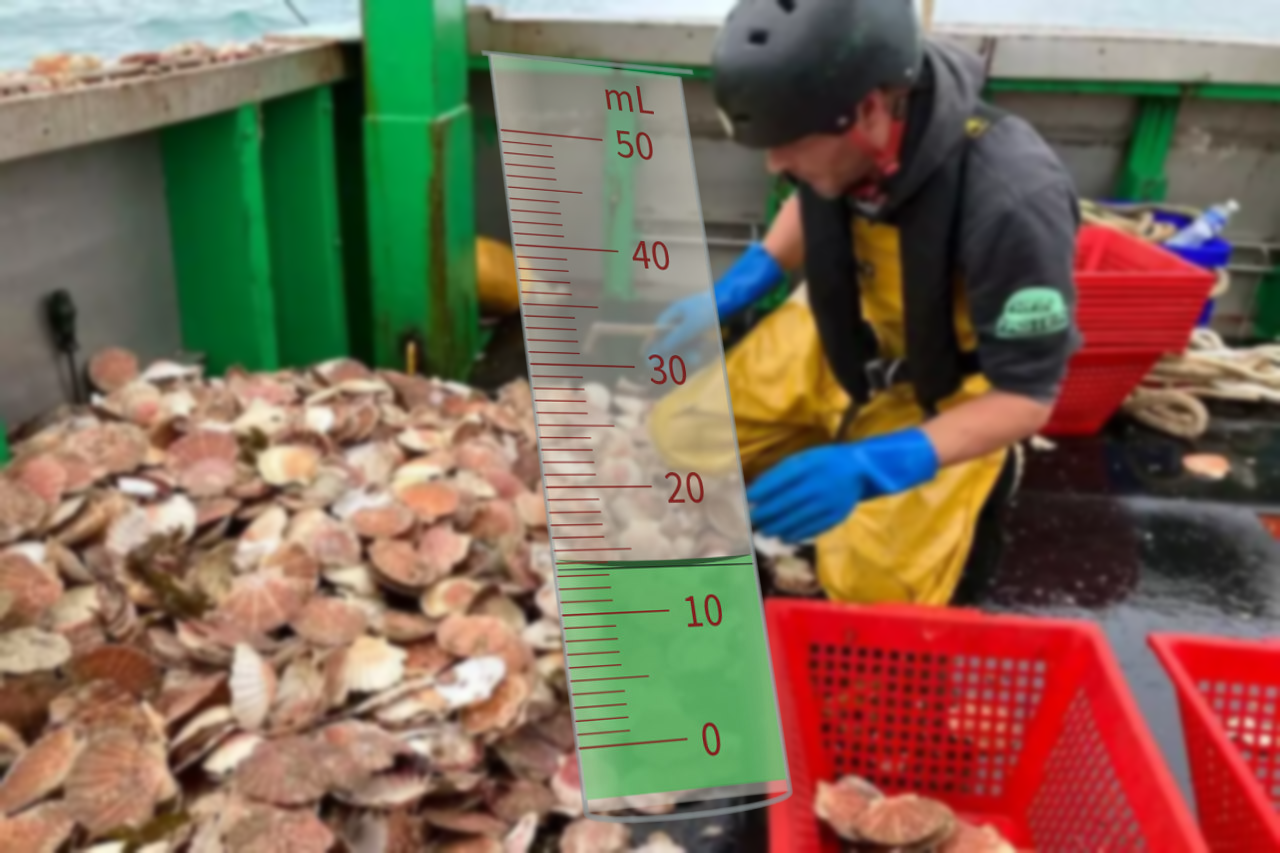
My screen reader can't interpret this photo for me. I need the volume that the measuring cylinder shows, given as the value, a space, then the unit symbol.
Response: 13.5 mL
